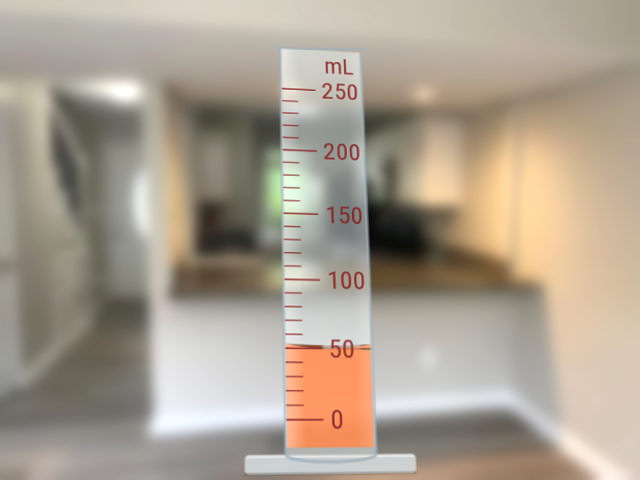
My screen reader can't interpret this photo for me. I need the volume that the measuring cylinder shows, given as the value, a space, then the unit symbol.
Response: 50 mL
